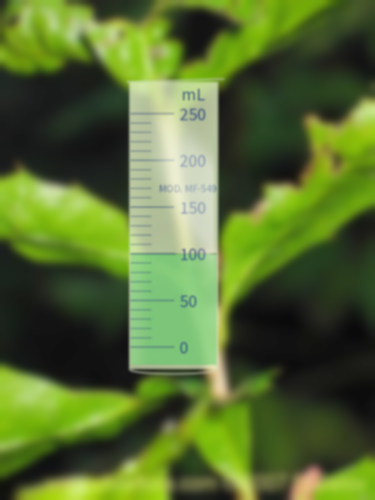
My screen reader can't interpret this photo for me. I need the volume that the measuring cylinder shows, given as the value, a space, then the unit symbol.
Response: 100 mL
